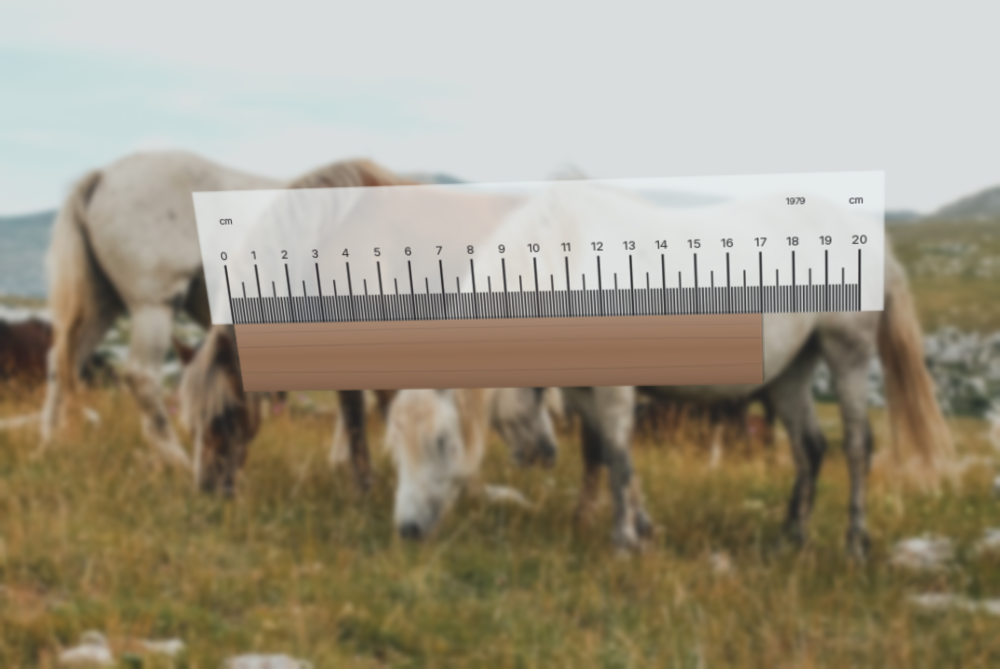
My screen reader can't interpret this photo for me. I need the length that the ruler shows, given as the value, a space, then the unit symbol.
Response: 17 cm
